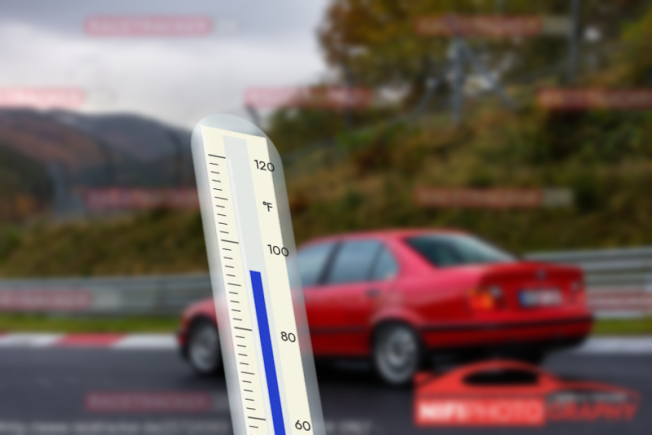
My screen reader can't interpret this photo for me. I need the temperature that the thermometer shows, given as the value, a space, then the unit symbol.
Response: 94 °F
